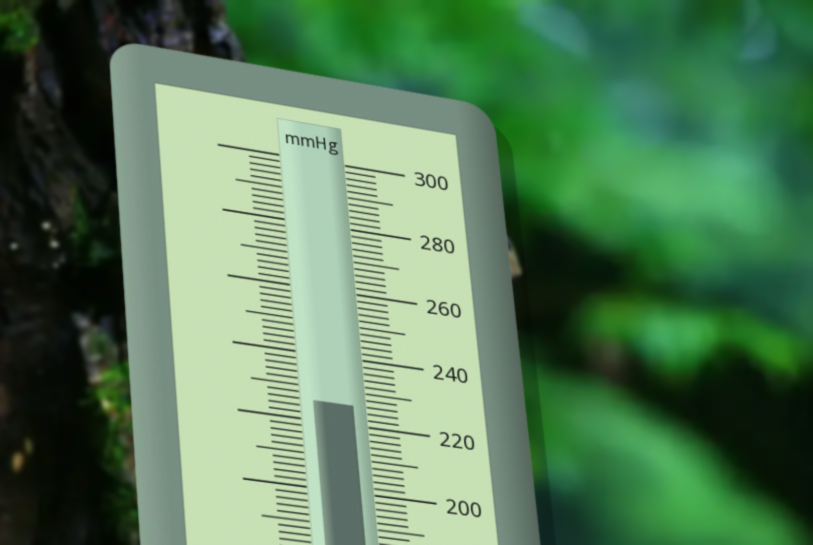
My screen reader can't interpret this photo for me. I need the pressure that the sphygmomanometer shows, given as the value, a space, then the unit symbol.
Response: 226 mmHg
